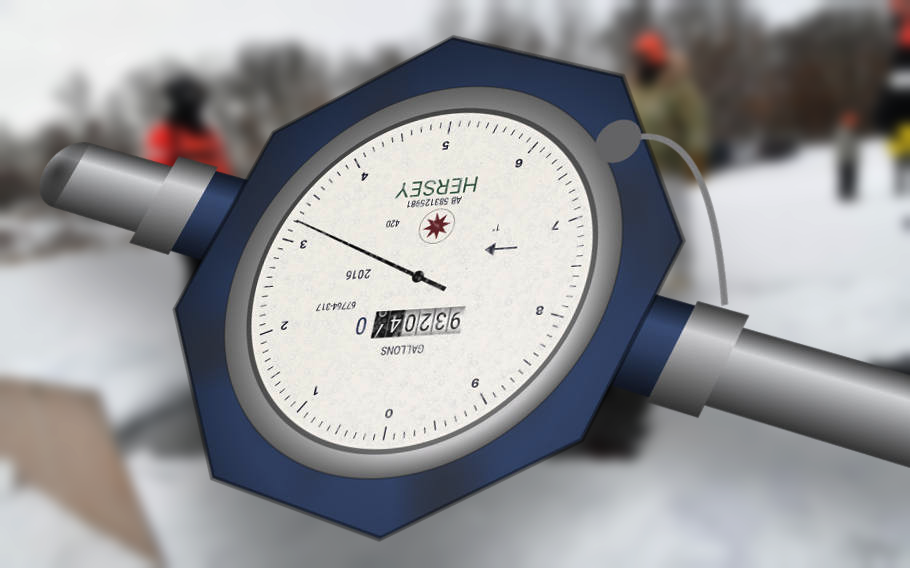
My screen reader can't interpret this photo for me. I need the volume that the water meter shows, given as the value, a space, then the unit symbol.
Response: 9320473.2 gal
